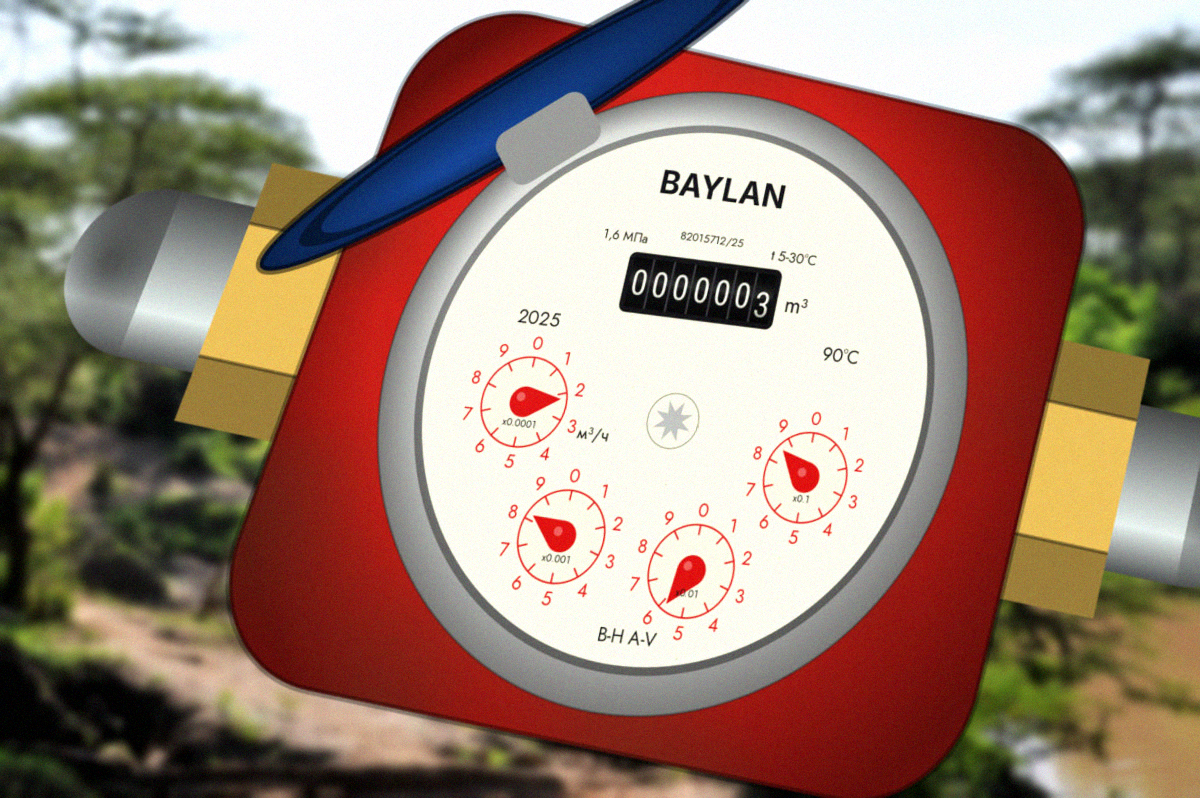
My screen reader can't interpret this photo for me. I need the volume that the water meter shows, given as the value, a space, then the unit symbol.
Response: 2.8582 m³
